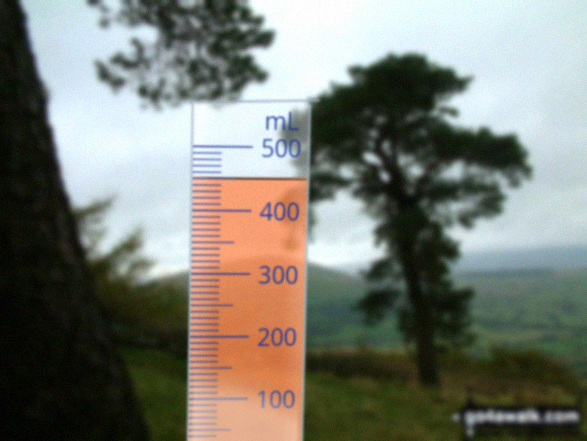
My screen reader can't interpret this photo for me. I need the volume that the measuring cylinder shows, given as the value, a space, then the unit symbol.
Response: 450 mL
